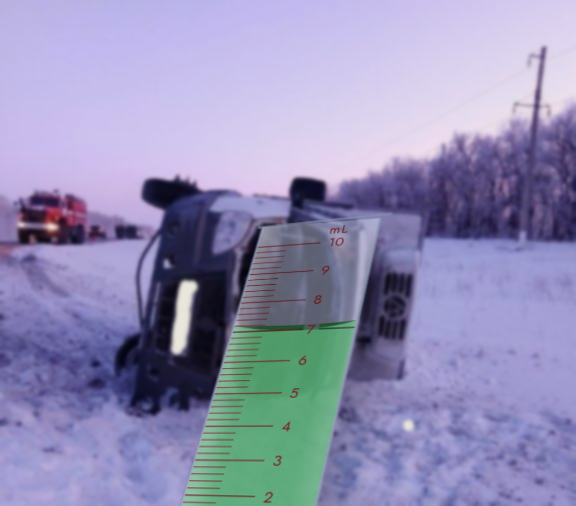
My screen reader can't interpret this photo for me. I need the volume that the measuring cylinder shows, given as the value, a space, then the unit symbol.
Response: 7 mL
